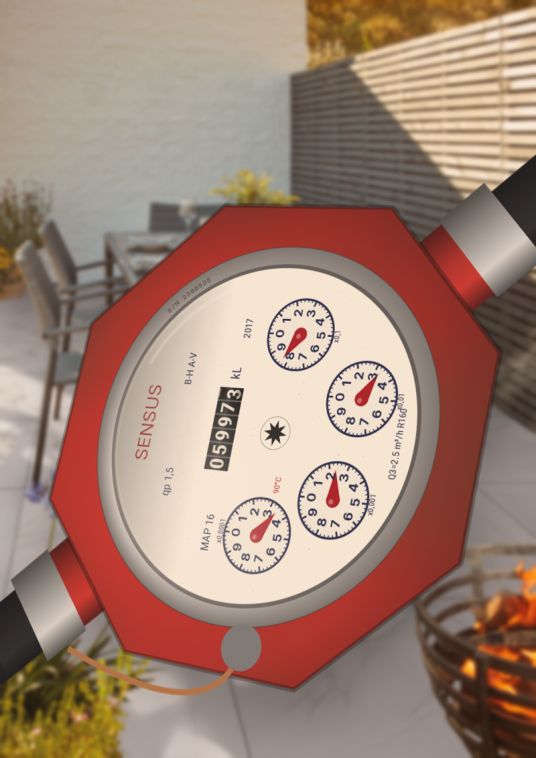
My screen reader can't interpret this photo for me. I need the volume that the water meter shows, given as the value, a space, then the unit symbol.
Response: 59972.8323 kL
